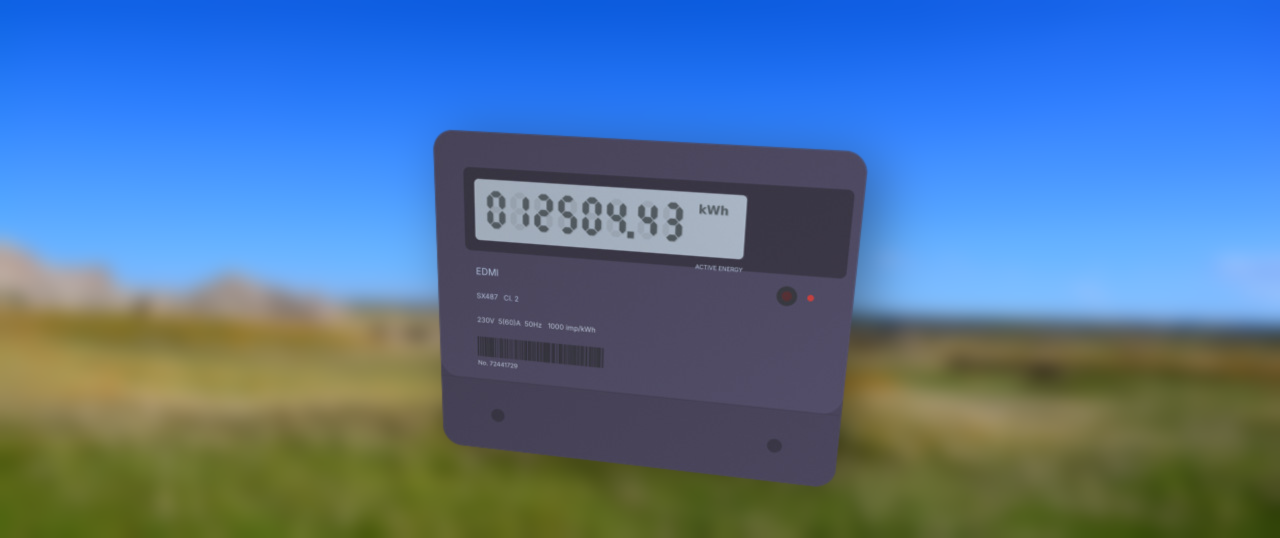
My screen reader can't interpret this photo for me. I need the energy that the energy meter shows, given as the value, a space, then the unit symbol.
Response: 12504.43 kWh
